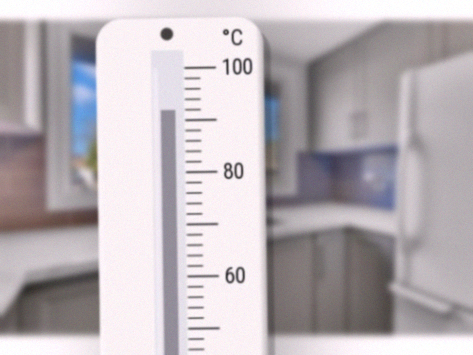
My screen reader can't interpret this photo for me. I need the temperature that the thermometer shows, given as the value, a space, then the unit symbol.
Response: 92 °C
